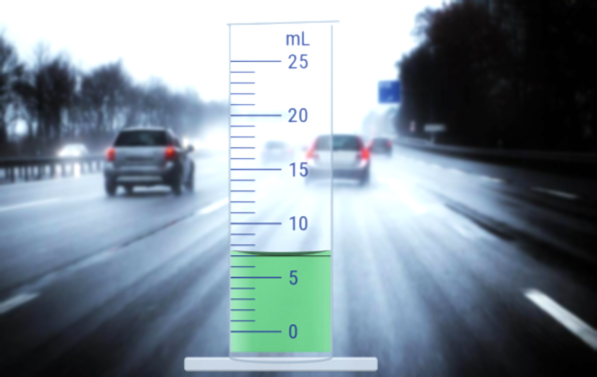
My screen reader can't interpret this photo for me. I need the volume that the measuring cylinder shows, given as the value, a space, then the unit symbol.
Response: 7 mL
